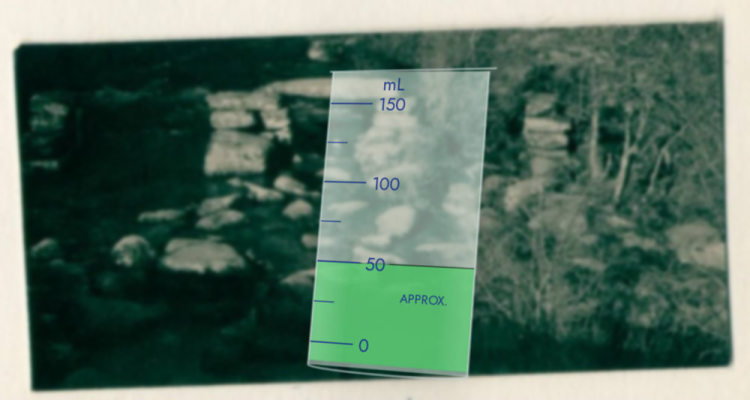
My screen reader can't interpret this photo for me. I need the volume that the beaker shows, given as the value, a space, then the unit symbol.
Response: 50 mL
